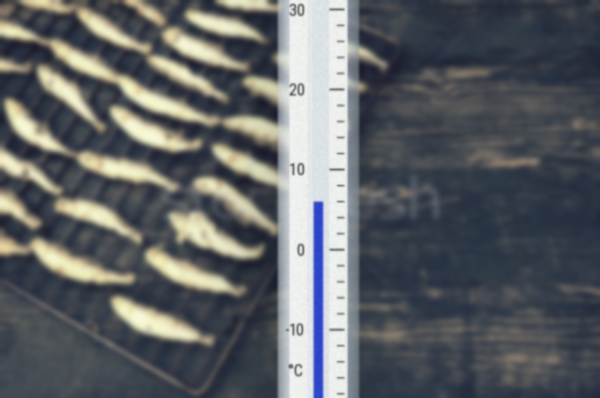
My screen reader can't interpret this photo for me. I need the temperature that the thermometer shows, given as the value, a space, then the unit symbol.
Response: 6 °C
